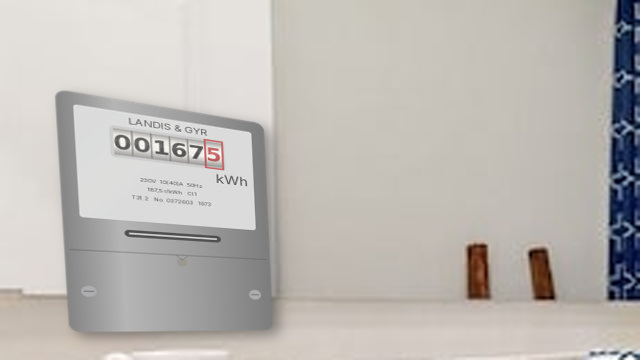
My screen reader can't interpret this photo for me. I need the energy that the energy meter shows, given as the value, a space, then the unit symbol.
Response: 167.5 kWh
